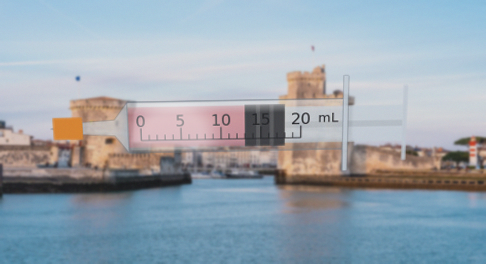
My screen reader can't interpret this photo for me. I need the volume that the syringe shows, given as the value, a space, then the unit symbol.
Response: 13 mL
